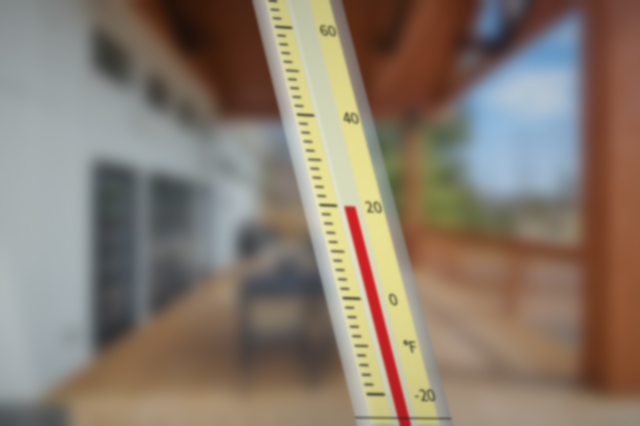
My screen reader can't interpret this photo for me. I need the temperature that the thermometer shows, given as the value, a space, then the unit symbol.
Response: 20 °F
